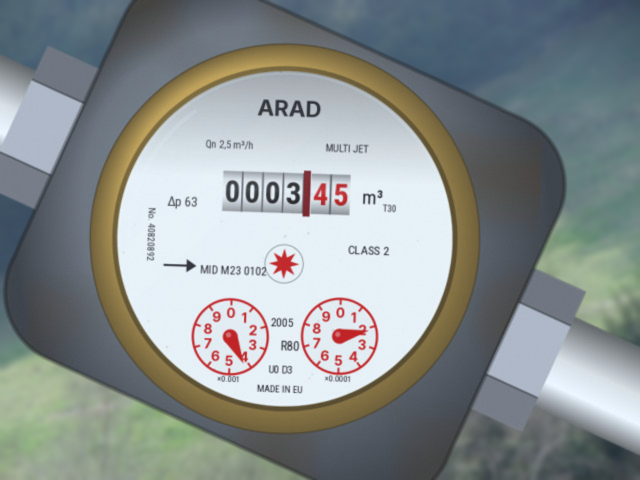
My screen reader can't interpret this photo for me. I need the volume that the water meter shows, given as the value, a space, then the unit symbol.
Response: 3.4542 m³
